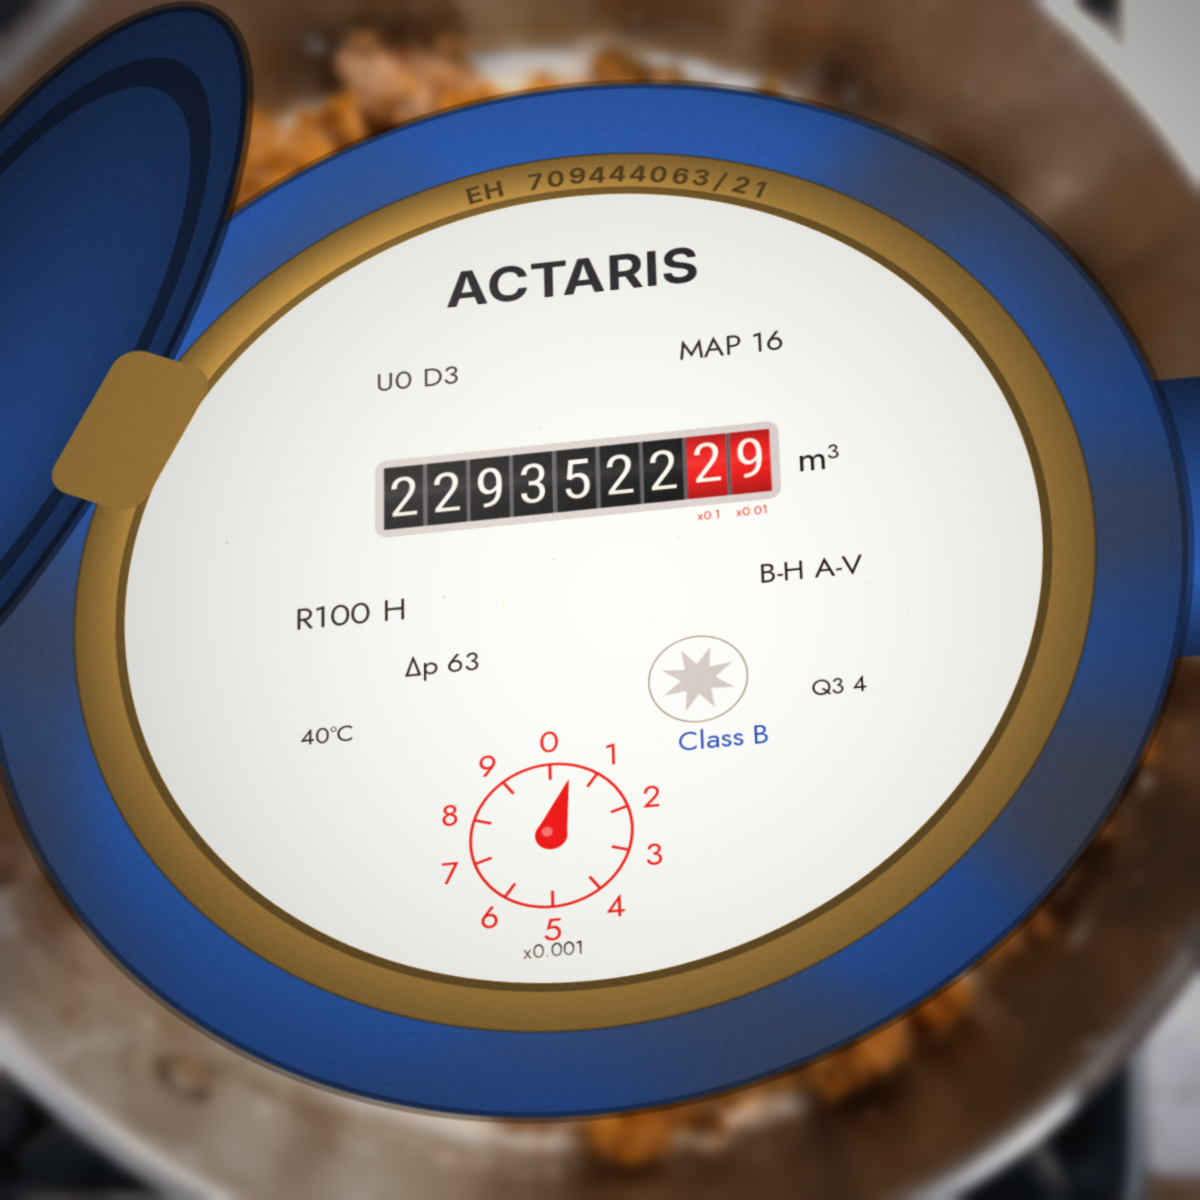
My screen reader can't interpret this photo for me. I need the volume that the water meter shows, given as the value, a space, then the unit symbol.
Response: 2293522.290 m³
